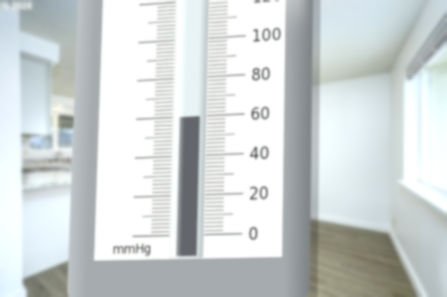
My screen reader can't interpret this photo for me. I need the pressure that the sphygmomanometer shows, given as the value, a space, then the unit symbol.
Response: 60 mmHg
